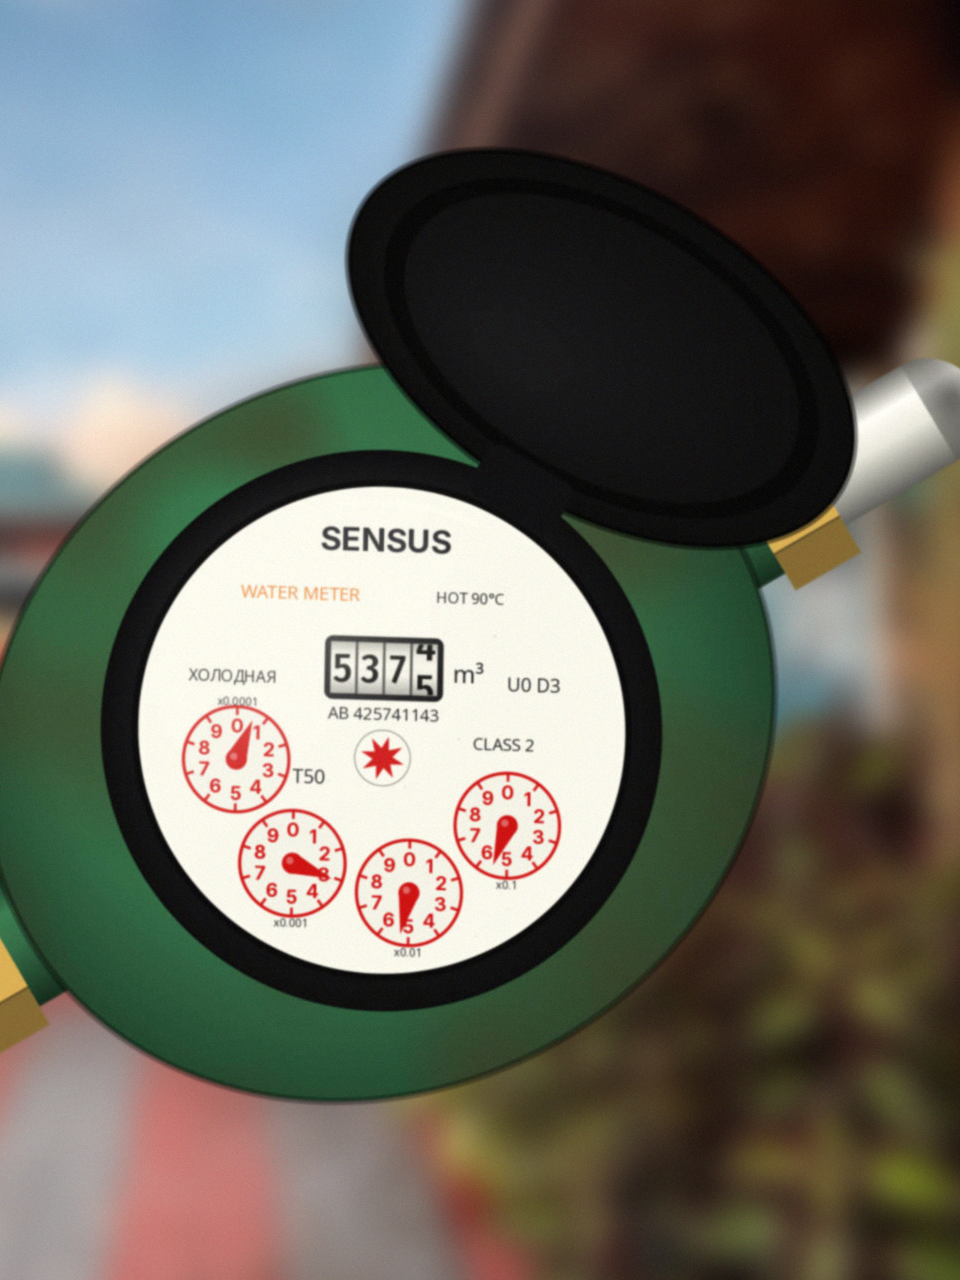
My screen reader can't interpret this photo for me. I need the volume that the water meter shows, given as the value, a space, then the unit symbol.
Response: 5374.5530 m³
